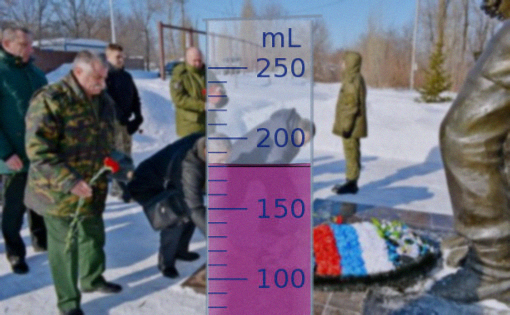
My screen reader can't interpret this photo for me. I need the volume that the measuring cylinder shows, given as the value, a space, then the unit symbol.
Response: 180 mL
